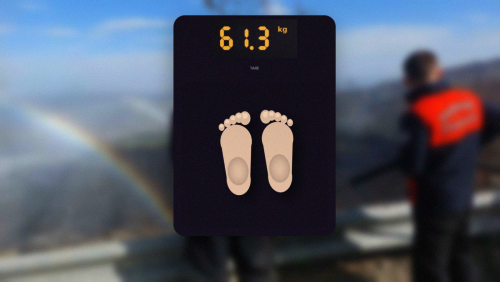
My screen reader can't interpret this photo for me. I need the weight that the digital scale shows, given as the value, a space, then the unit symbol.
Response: 61.3 kg
